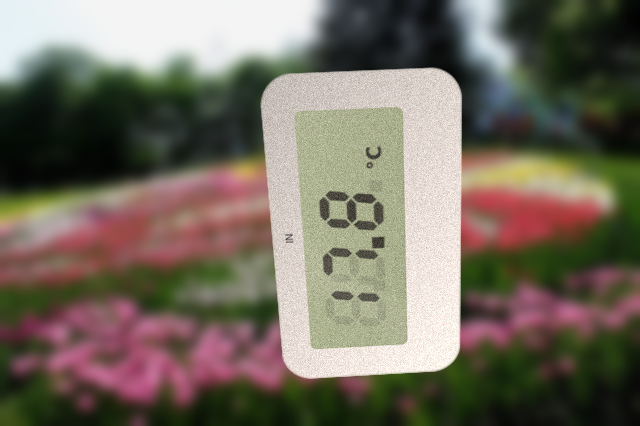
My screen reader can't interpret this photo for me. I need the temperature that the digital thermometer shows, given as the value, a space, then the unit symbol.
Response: 17.8 °C
